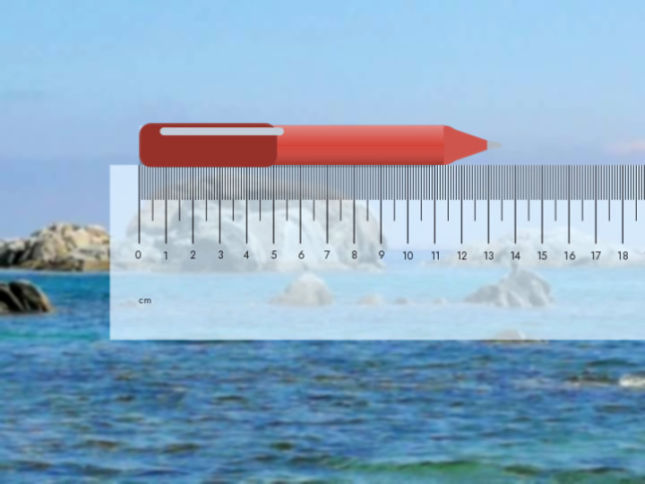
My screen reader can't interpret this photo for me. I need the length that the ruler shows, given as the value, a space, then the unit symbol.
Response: 13.5 cm
